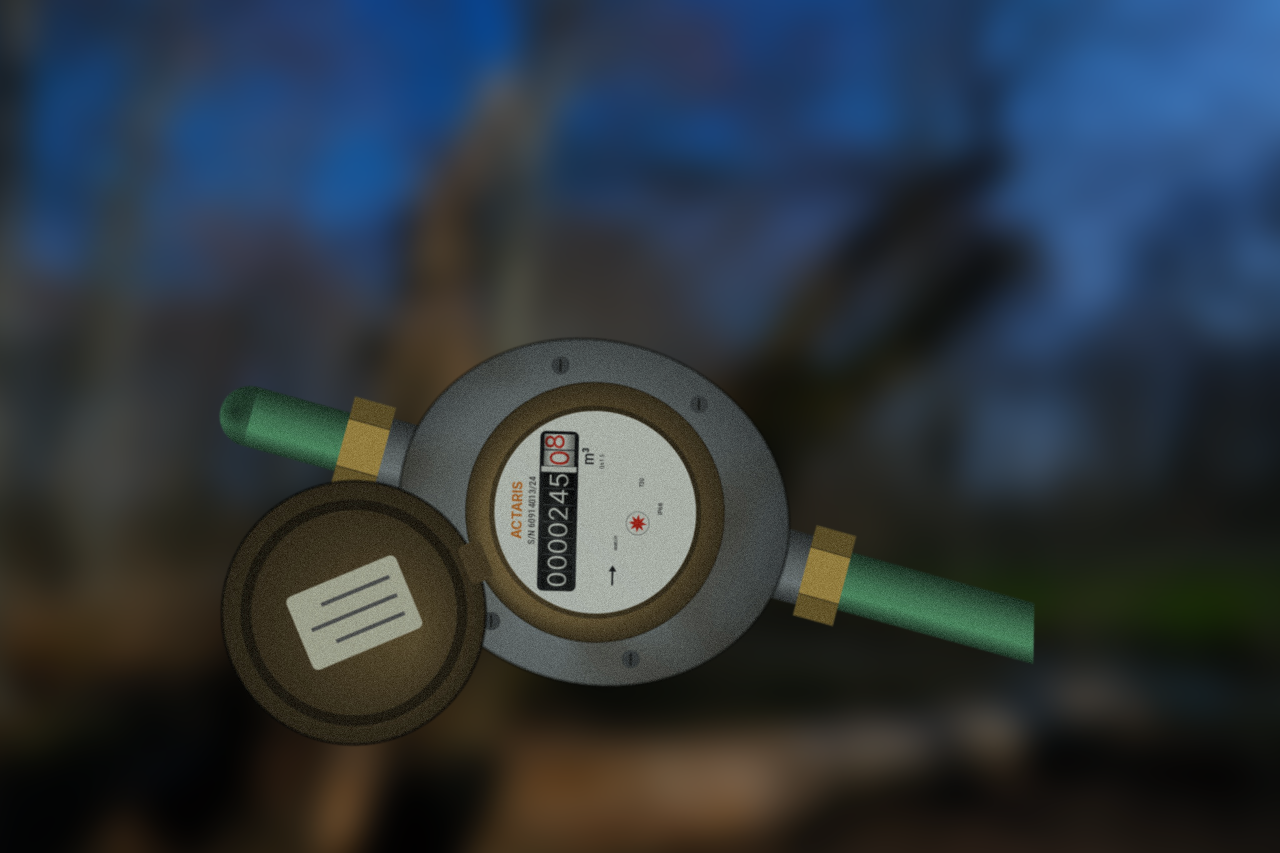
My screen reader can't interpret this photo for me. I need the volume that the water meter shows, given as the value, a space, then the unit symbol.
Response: 245.08 m³
